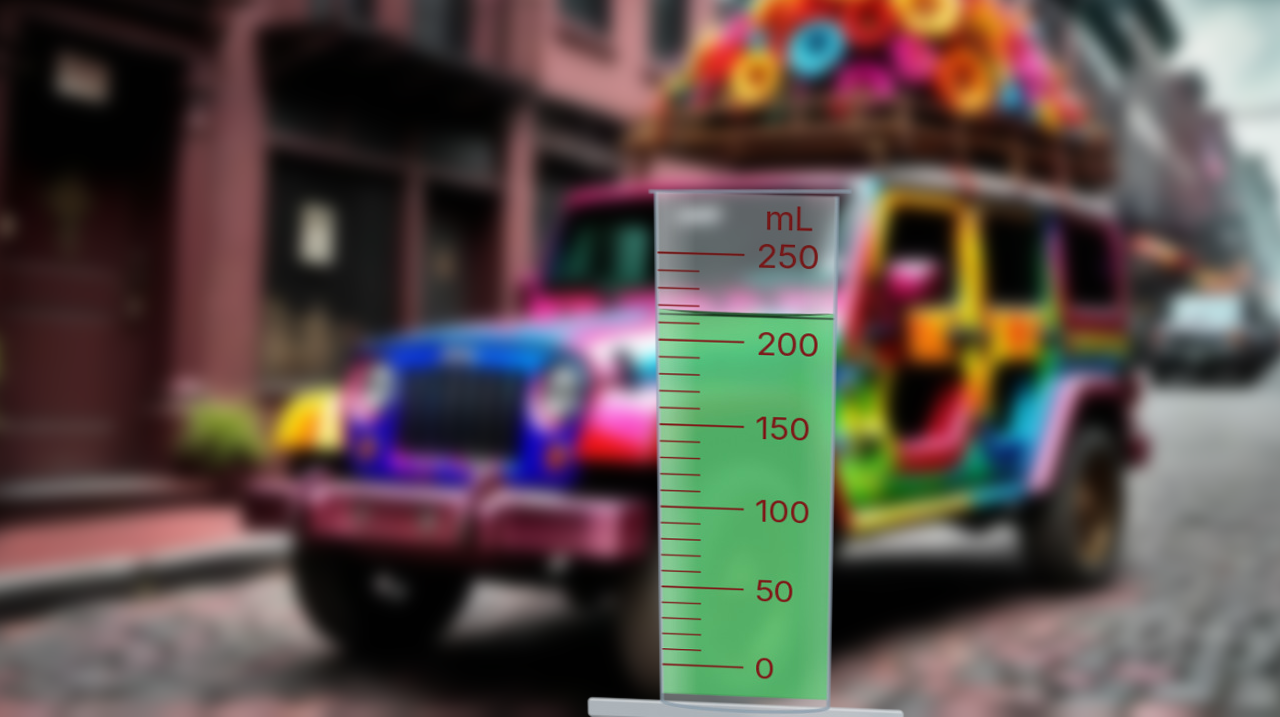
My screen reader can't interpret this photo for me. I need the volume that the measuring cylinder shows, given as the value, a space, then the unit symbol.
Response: 215 mL
